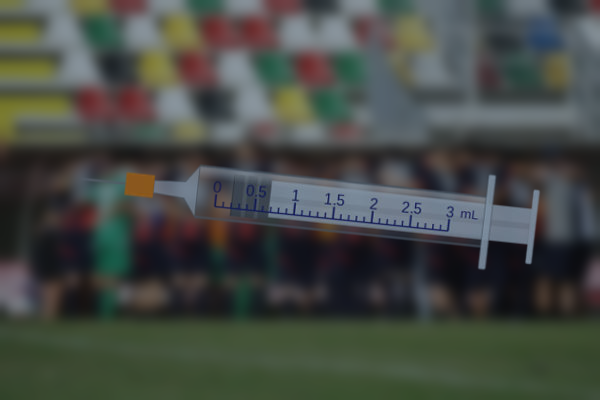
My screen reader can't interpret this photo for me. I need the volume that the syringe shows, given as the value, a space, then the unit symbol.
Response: 0.2 mL
